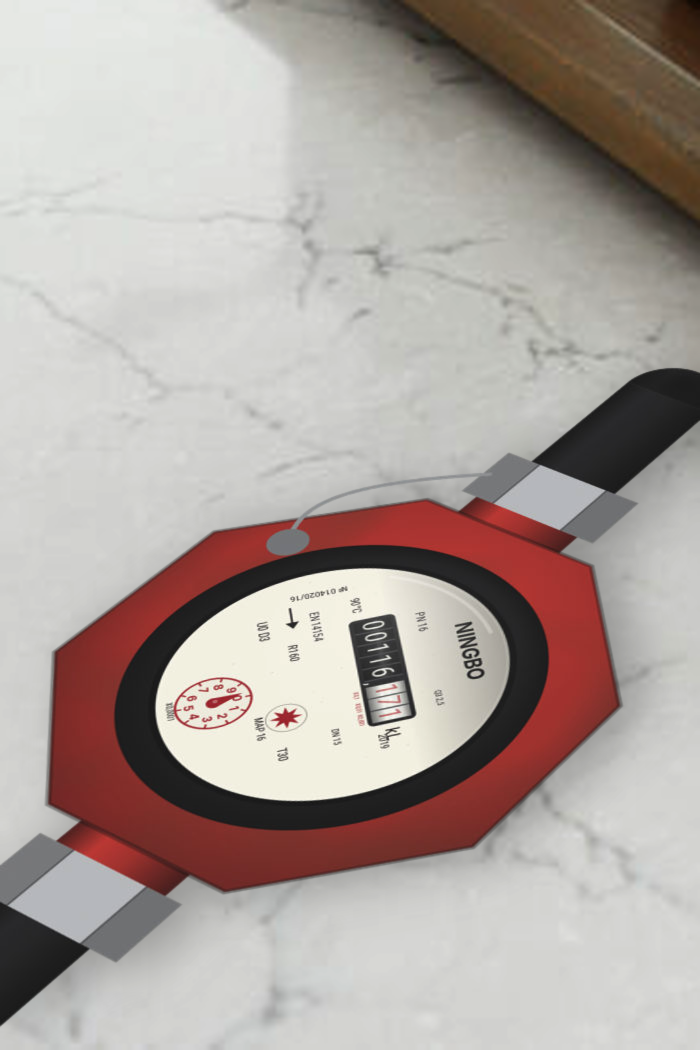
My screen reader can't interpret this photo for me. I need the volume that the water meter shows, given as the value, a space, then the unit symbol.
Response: 116.1709 kL
